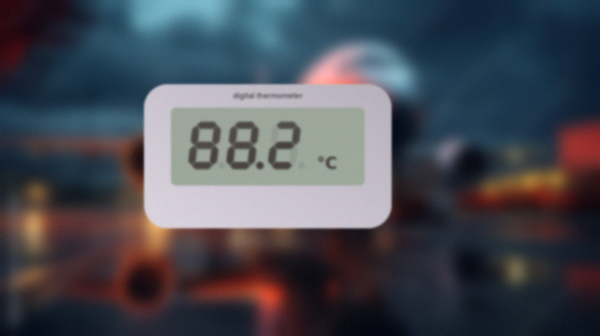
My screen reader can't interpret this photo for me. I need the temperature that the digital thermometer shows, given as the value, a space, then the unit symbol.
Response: 88.2 °C
